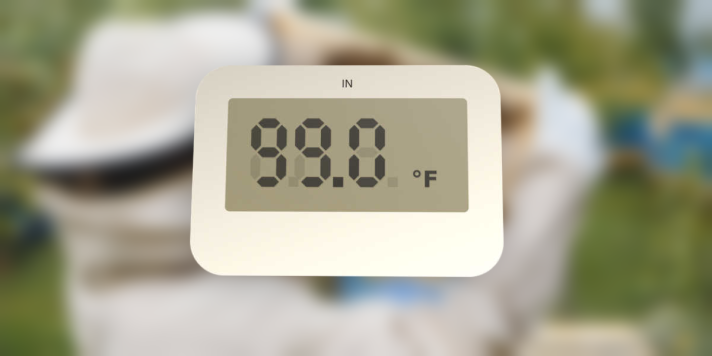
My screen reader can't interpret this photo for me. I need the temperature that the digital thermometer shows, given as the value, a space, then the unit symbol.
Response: 99.0 °F
